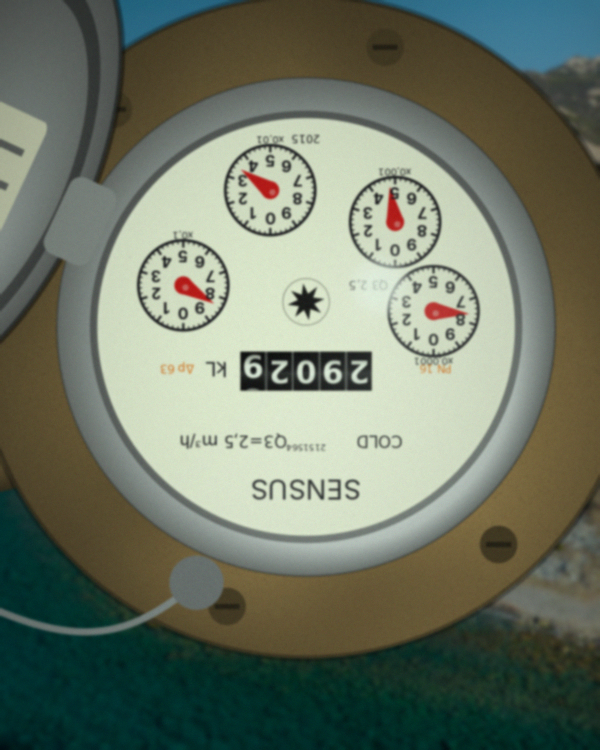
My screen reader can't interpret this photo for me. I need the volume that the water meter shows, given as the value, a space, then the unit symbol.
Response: 29028.8347 kL
